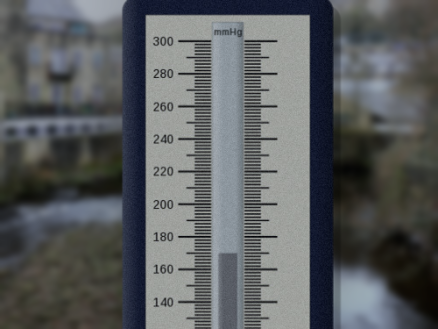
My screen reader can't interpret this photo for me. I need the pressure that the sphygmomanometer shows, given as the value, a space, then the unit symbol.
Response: 170 mmHg
